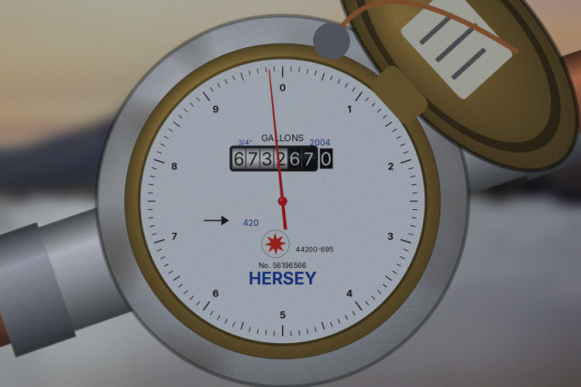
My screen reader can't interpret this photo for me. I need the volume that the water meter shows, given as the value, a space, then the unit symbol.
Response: 6732669.8 gal
